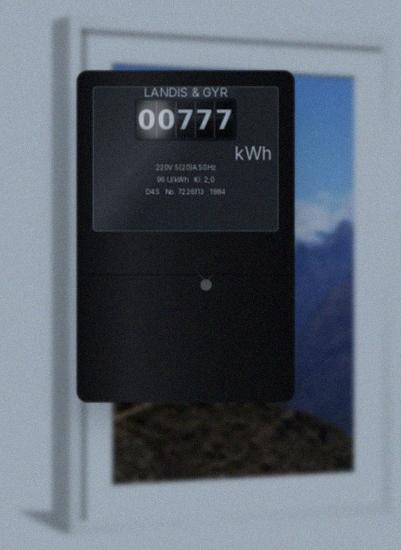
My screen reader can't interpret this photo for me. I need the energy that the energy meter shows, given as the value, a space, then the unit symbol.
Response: 777 kWh
